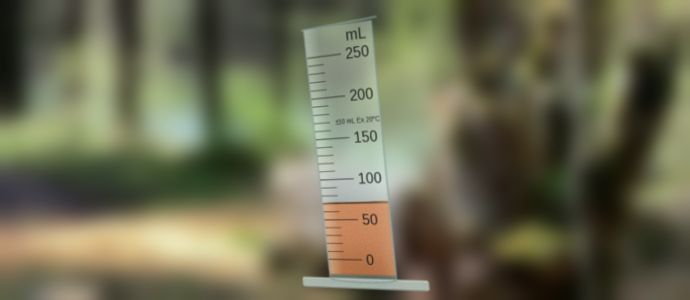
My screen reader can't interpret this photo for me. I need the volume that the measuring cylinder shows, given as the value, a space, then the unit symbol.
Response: 70 mL
